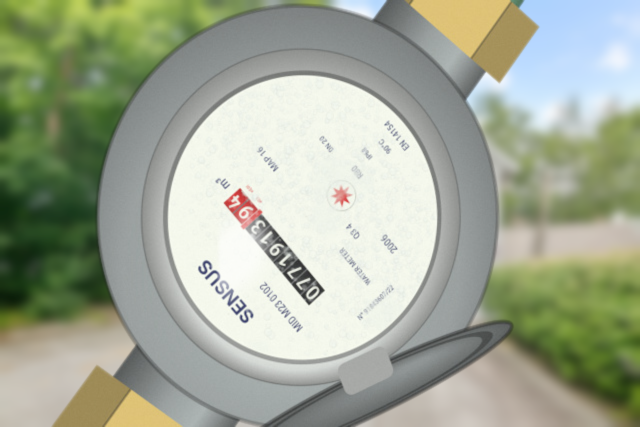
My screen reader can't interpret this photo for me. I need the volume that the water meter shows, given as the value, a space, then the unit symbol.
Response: 771913.94 m³
